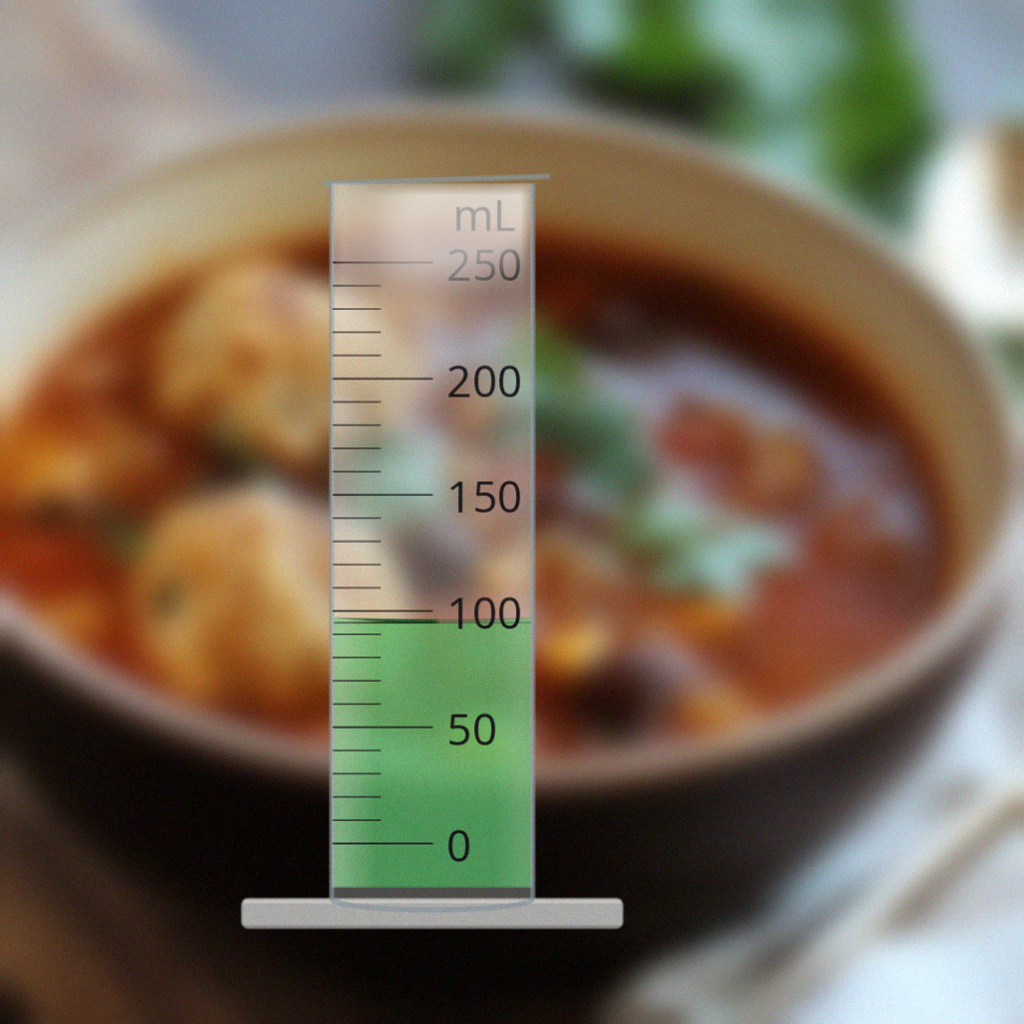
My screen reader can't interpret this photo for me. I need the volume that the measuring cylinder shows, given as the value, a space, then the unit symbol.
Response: 95 mL
